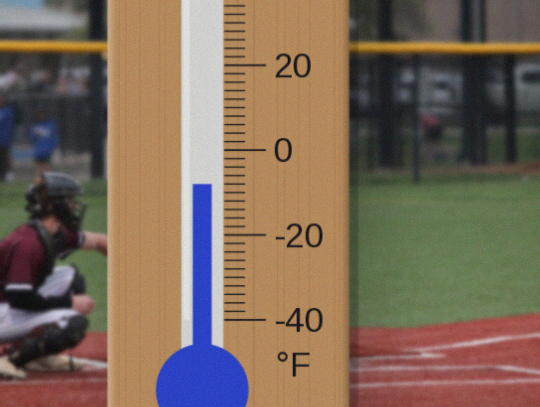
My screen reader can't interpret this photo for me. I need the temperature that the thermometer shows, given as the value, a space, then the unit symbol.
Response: -8 °F
